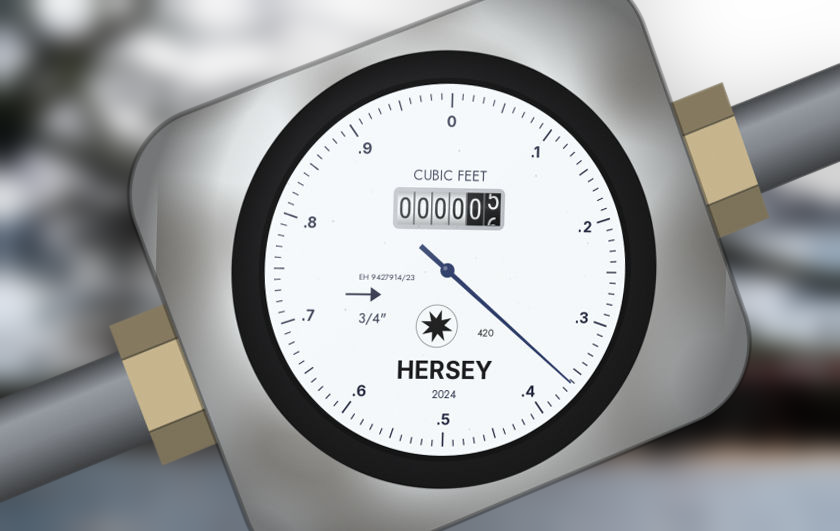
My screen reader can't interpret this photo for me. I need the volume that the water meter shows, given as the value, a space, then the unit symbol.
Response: 5.36 ft³
